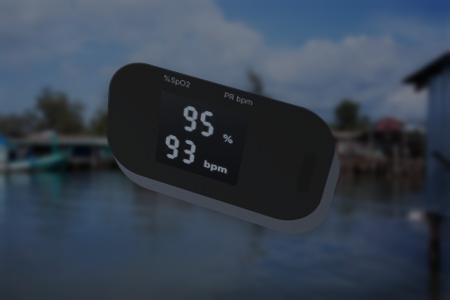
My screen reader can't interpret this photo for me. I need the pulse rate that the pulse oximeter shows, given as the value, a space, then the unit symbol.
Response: 93 bpm
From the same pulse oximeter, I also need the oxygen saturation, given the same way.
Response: 95 %
